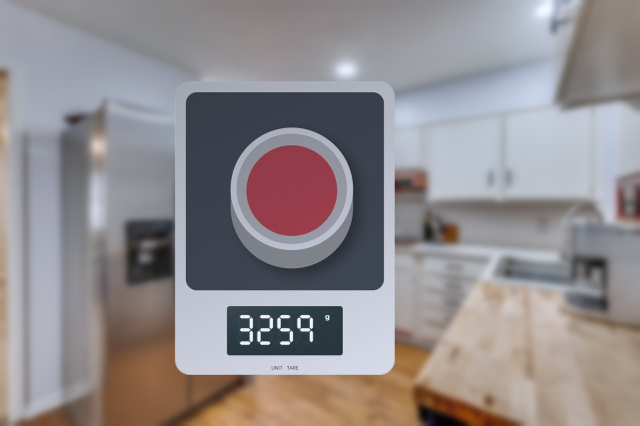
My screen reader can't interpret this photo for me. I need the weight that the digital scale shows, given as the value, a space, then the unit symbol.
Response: 3259 g
